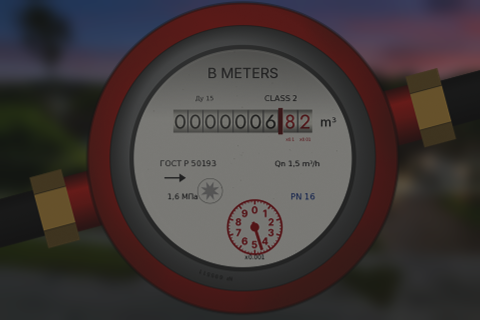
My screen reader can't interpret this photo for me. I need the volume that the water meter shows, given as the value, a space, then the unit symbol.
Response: 6.824 m³
